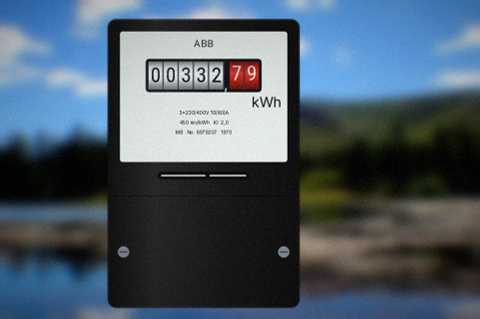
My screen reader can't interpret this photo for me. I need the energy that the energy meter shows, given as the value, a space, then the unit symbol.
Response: 332.79 kWh
